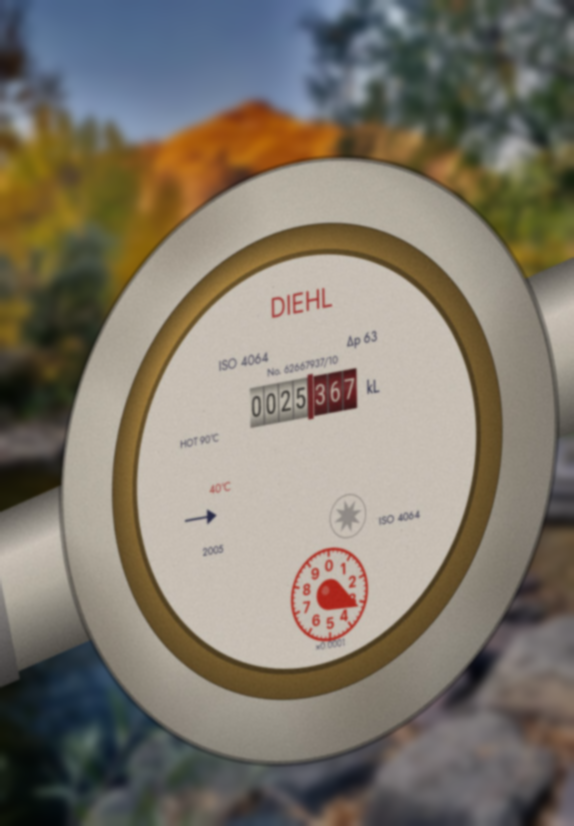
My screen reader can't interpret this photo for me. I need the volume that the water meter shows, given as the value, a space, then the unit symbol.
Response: 25.3673 kL
